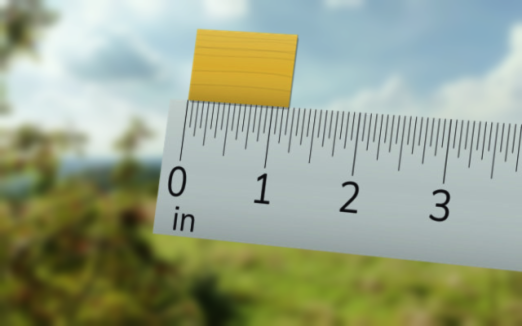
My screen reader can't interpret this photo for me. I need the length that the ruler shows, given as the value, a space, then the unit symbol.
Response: 1.1875 in
